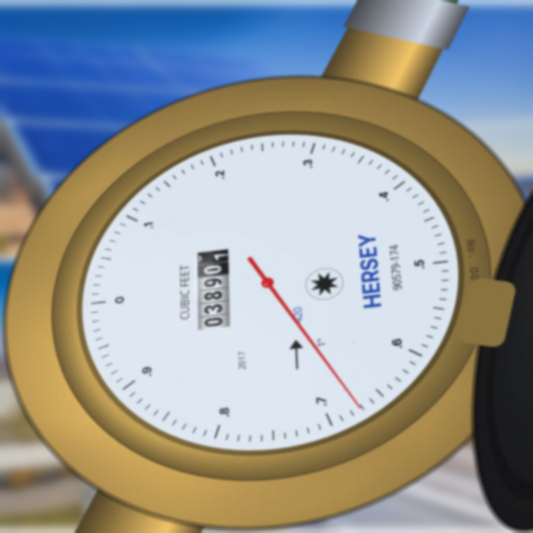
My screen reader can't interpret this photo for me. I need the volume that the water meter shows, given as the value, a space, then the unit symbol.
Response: 38900.67 ft³
